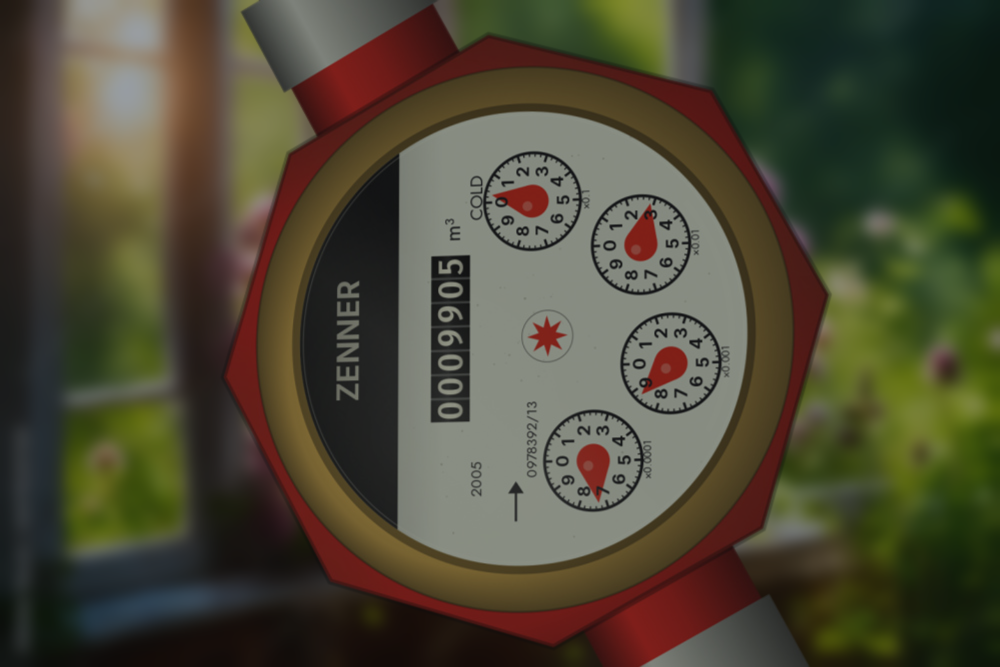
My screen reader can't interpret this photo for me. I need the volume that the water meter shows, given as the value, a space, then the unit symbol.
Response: 9905.0287 m³
